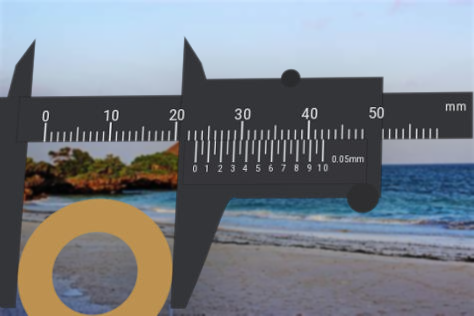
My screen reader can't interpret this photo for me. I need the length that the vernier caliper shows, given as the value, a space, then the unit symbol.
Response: 23.2 mm
